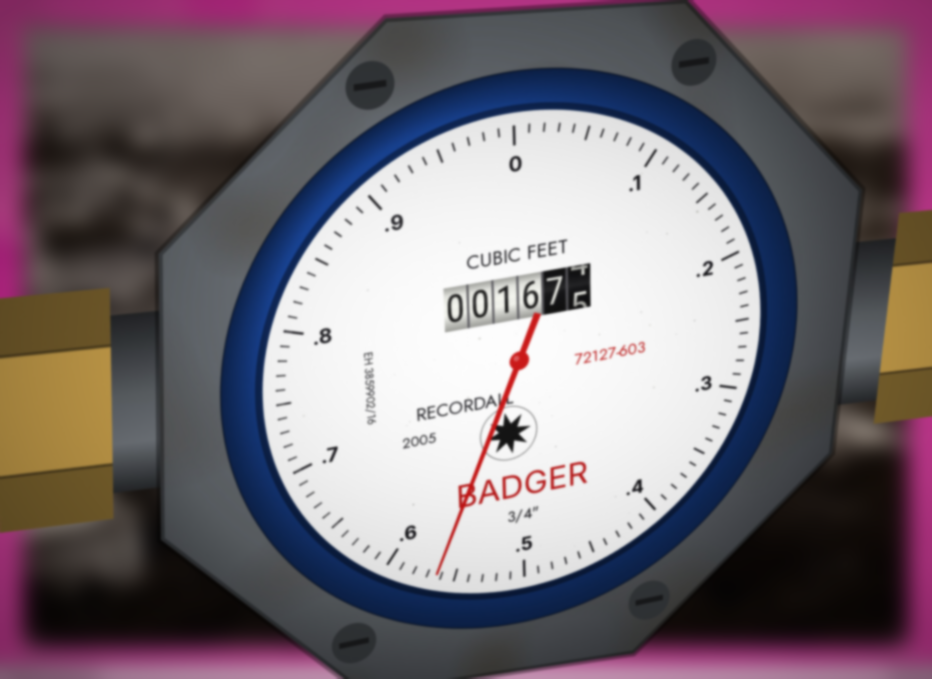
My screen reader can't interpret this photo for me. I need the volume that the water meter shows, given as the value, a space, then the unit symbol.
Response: 1674.56 ft³
